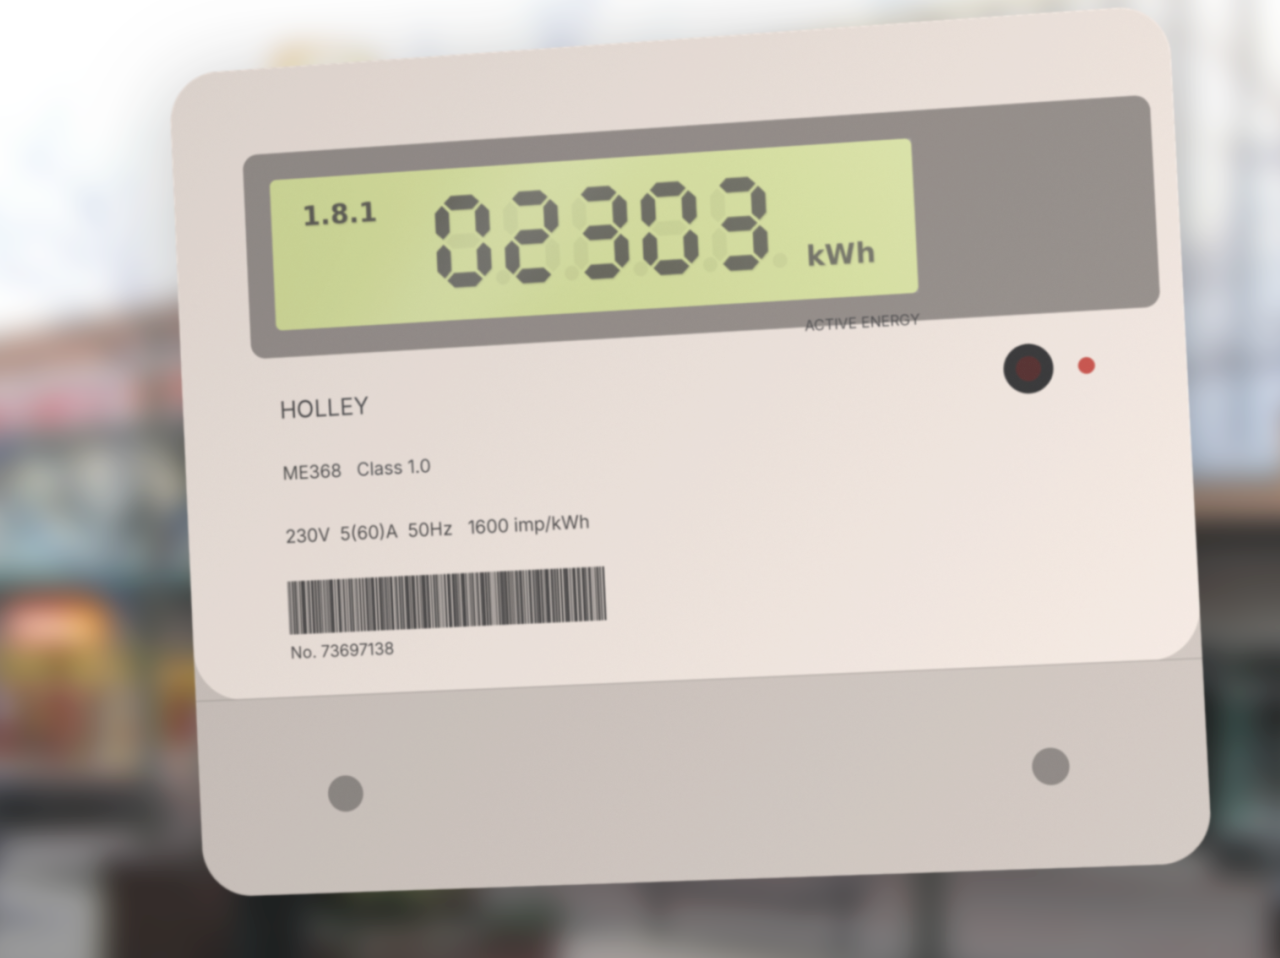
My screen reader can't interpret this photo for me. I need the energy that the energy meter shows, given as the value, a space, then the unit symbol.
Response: 2303 kWh
